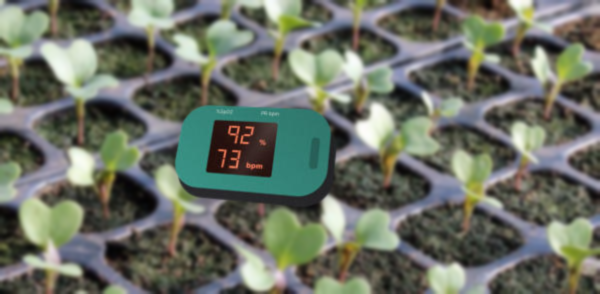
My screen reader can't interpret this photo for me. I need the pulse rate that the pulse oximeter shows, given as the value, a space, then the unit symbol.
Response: 73 bpm
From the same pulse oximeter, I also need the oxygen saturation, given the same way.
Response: 92 %
